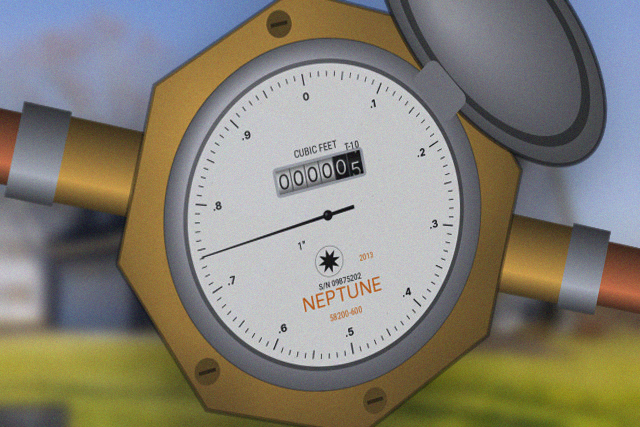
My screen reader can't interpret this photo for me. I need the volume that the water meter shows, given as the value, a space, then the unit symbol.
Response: 4.74 ft³
